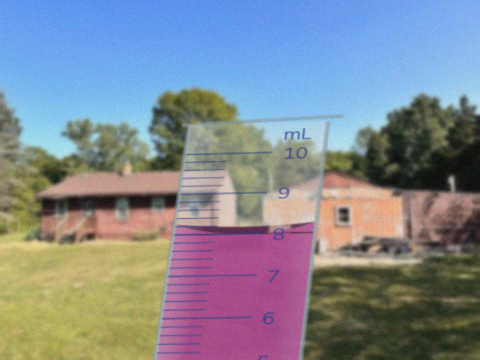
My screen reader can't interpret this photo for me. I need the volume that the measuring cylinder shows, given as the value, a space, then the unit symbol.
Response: 8 mL
